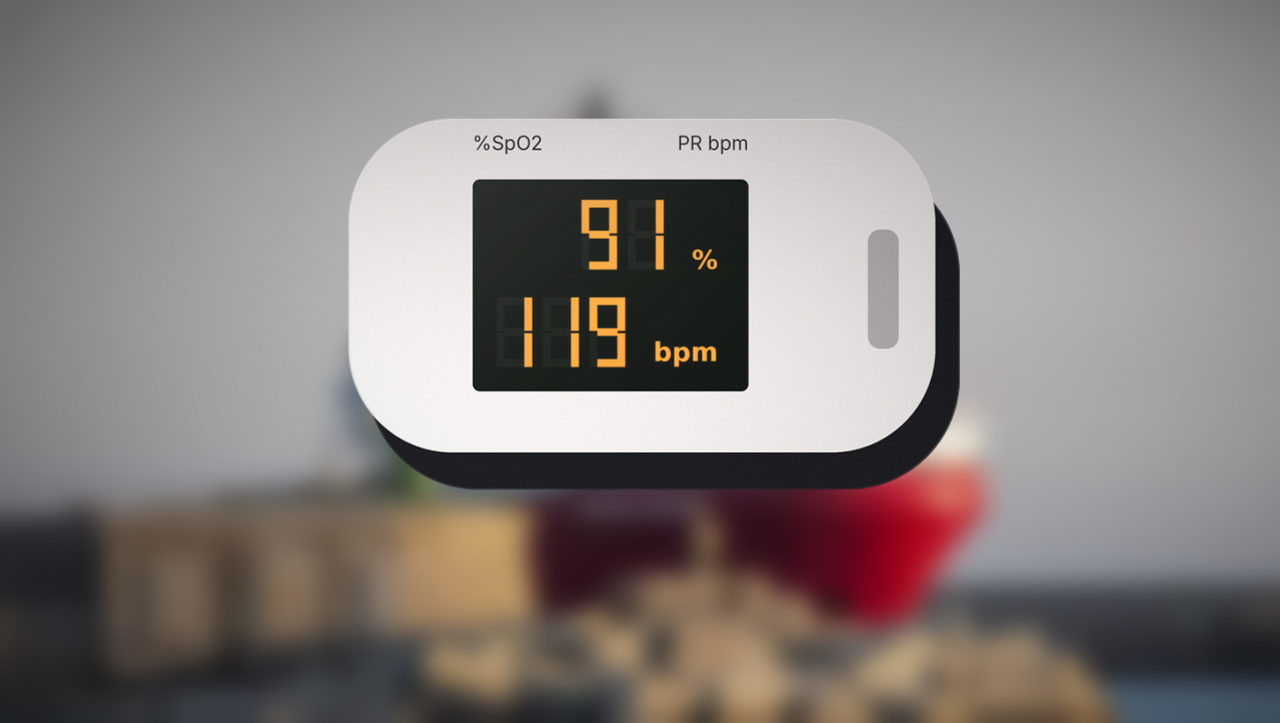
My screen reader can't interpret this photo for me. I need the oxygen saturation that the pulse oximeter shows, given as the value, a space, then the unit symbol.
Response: 91 %
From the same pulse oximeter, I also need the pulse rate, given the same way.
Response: 119 bpm
